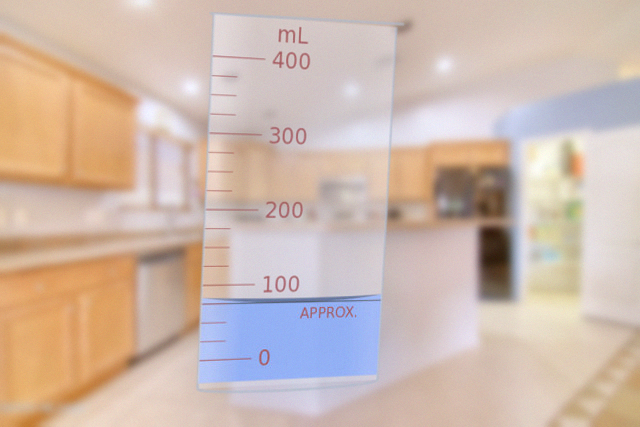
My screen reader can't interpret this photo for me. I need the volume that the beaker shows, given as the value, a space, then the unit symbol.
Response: 75 mL
